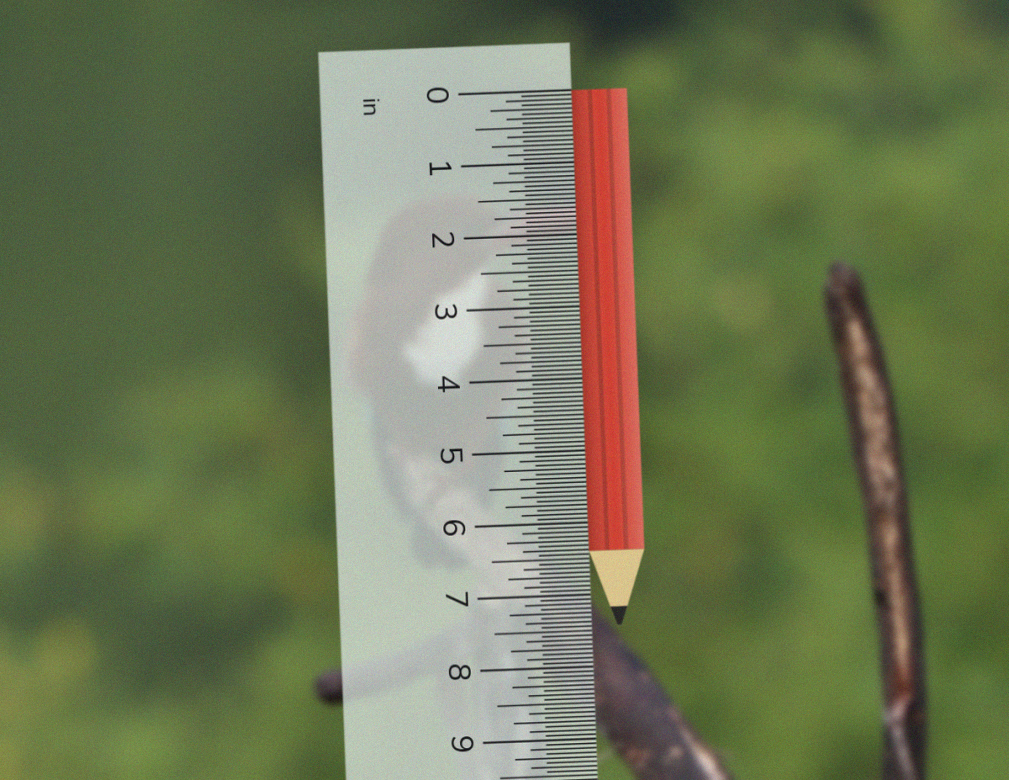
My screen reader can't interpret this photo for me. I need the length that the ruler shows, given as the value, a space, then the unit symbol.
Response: 7.4375 in
